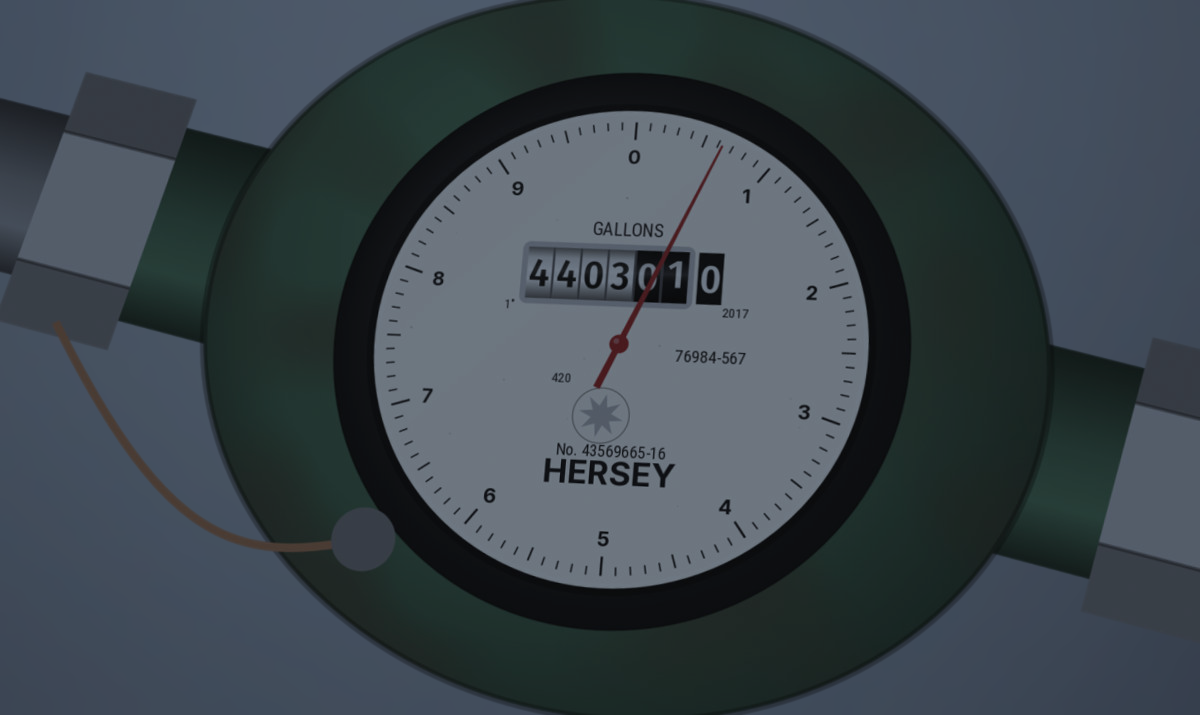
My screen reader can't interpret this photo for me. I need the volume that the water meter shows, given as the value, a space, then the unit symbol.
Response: 4403010.6 gal
